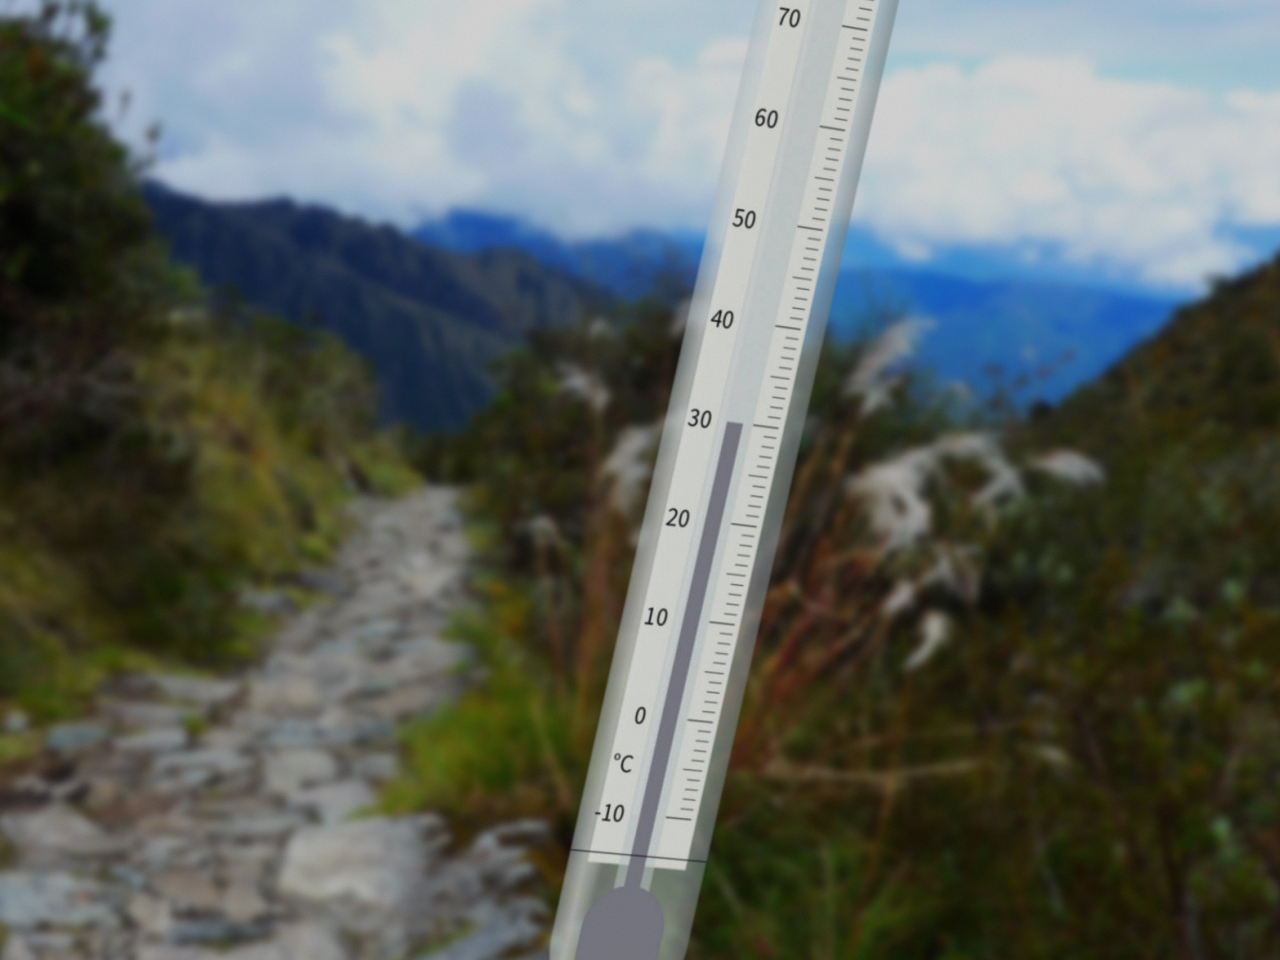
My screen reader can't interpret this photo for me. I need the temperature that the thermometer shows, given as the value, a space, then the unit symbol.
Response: 30 °C
